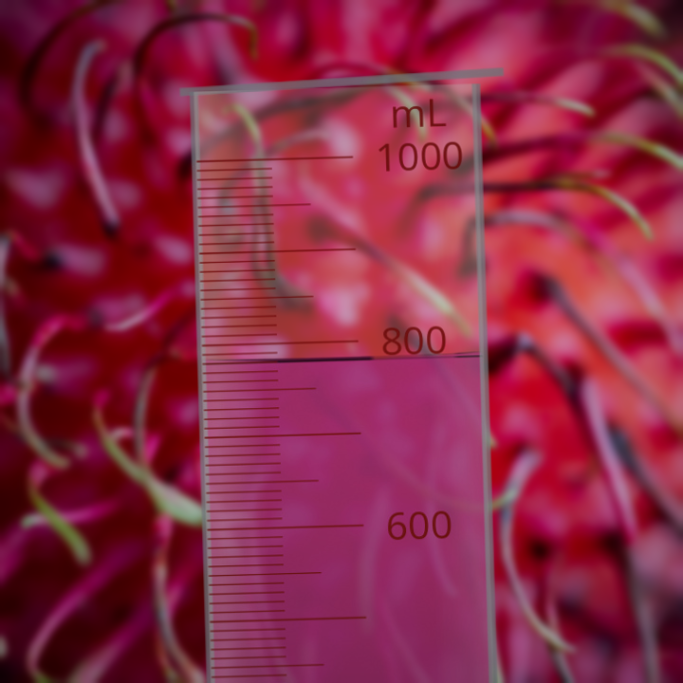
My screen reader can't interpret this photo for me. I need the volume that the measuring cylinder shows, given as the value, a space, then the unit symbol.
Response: 780 mL
